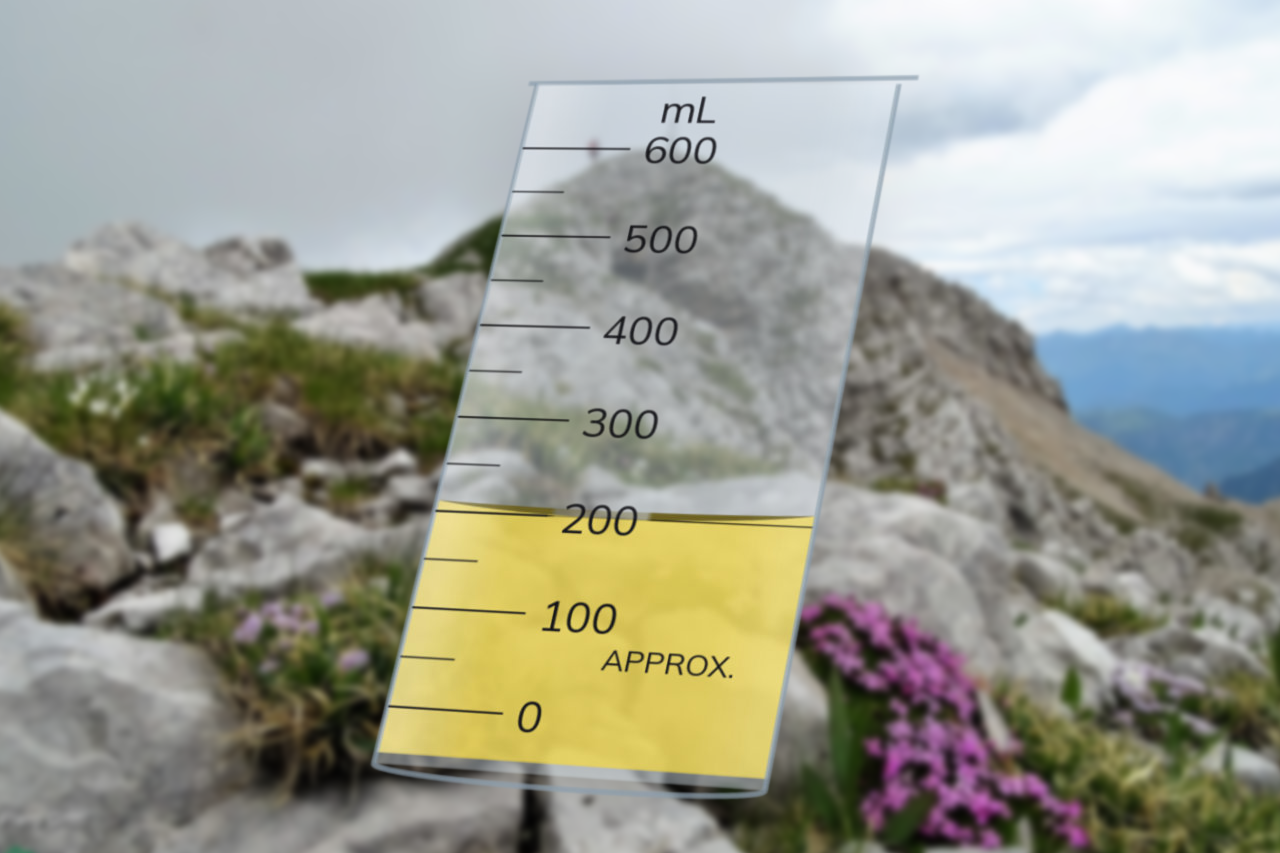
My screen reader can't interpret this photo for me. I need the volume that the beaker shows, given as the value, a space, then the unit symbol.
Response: 200 mL
